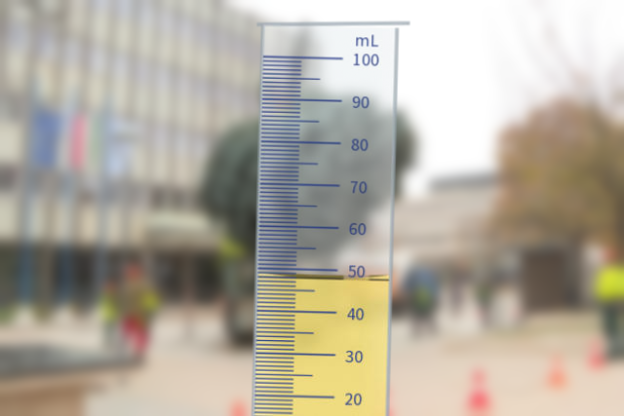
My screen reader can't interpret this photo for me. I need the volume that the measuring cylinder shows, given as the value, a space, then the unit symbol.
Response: 48 mL
